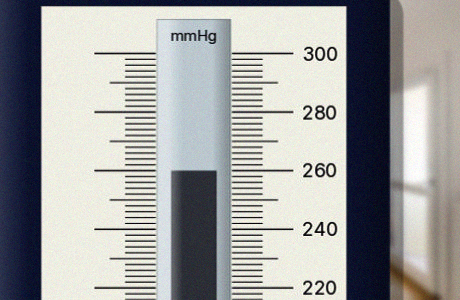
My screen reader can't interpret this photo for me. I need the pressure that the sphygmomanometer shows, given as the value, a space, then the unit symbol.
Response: 260 mmHg
